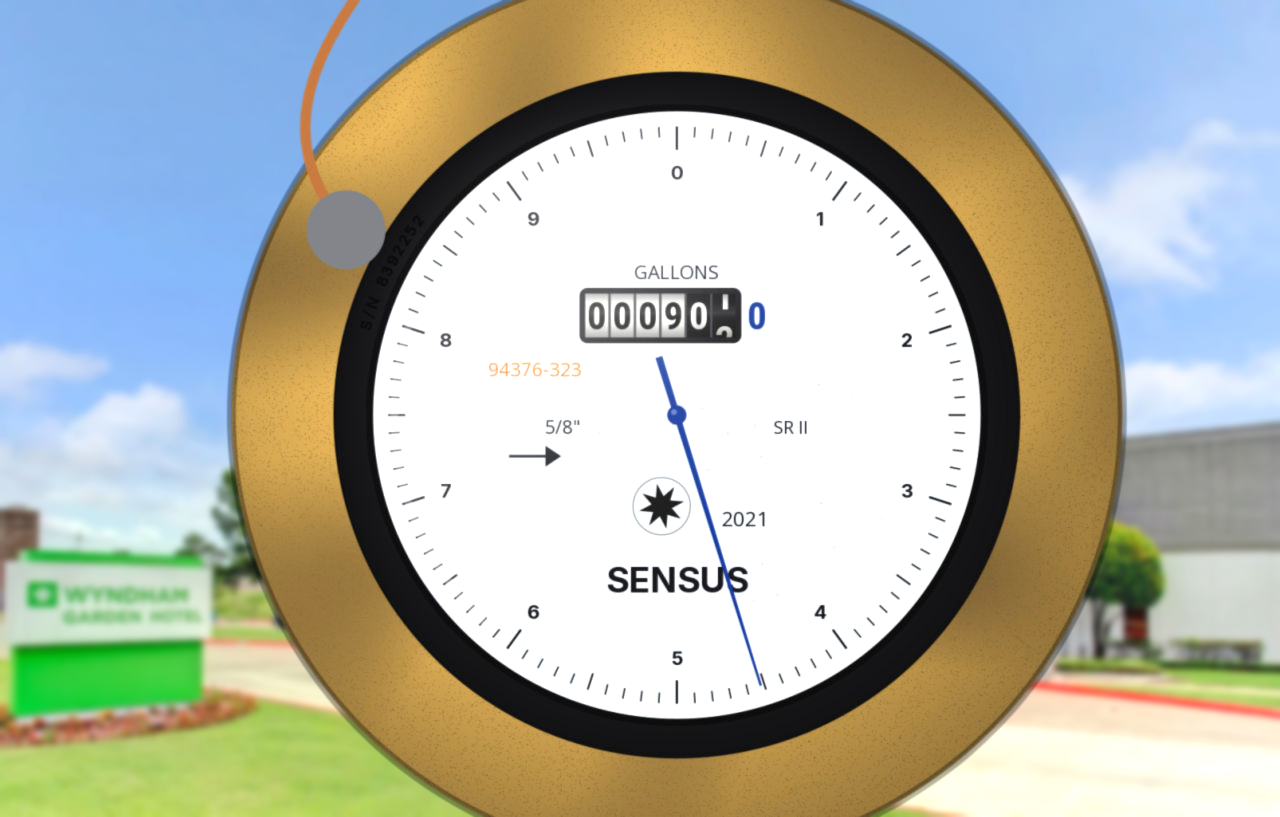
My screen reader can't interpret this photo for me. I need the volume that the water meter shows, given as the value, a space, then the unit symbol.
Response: 9014.5 gal
